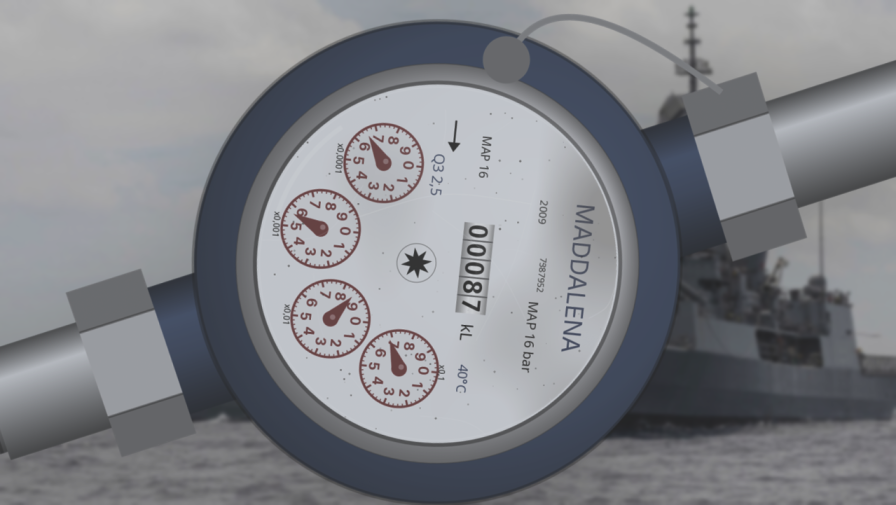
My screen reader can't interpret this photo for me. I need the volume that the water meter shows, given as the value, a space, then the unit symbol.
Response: 87.6856 kL
